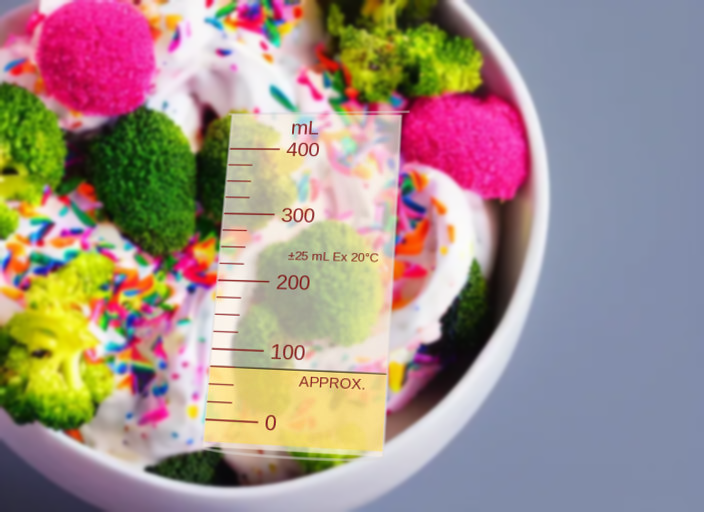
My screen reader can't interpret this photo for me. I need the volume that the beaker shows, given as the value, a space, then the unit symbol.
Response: 75 mL
